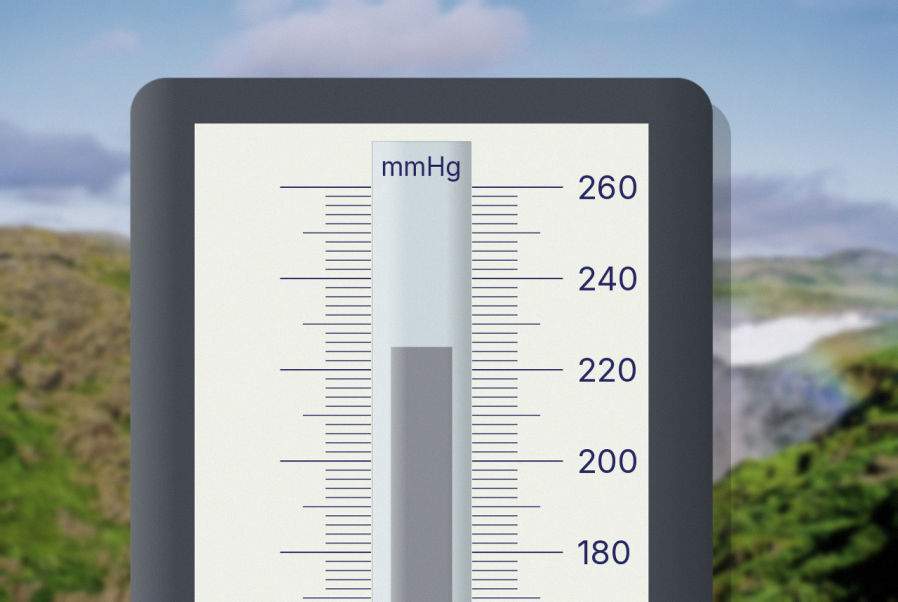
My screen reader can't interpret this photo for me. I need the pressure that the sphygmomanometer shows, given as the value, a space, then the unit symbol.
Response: 225 mmHg
